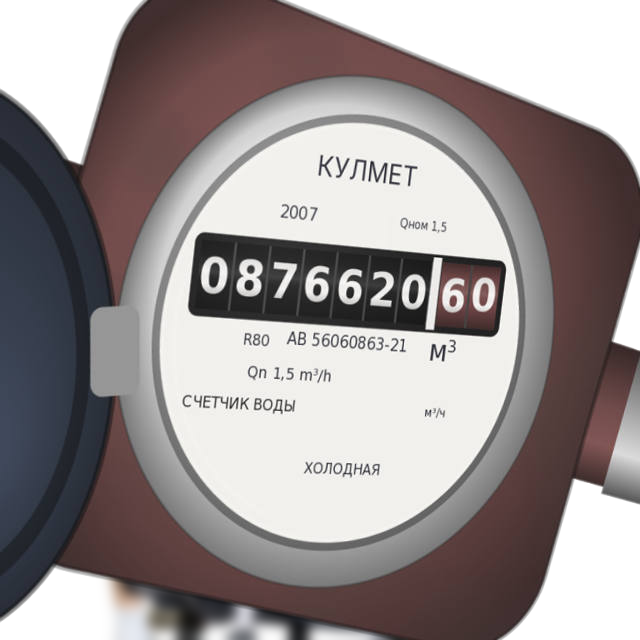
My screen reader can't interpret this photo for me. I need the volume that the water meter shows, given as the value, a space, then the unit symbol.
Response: 876620.60 m³
